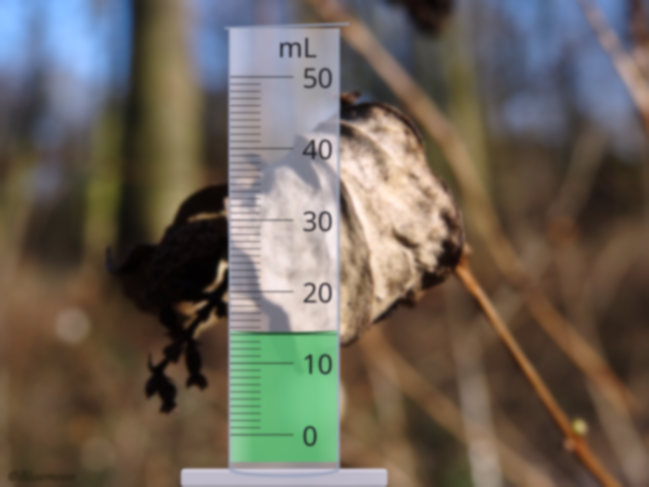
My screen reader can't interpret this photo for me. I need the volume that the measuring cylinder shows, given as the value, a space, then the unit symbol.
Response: 14 mL
